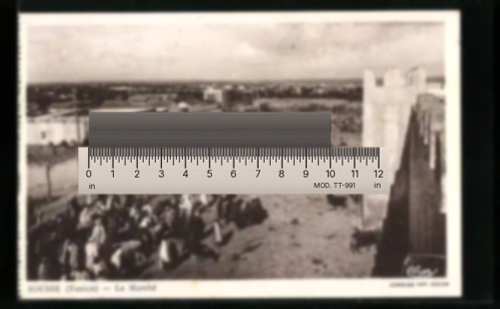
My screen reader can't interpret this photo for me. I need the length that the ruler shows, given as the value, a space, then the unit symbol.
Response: 10 in
